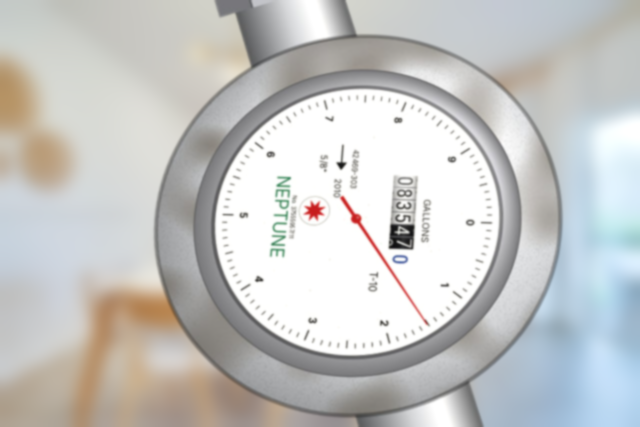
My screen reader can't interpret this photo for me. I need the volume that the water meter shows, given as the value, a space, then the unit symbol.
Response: 835471.5 gal
